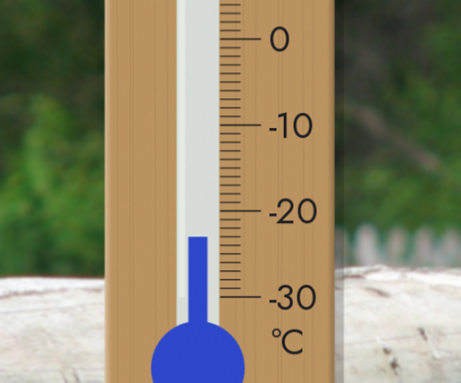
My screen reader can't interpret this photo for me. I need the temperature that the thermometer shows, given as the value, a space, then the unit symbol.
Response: -23 °C
